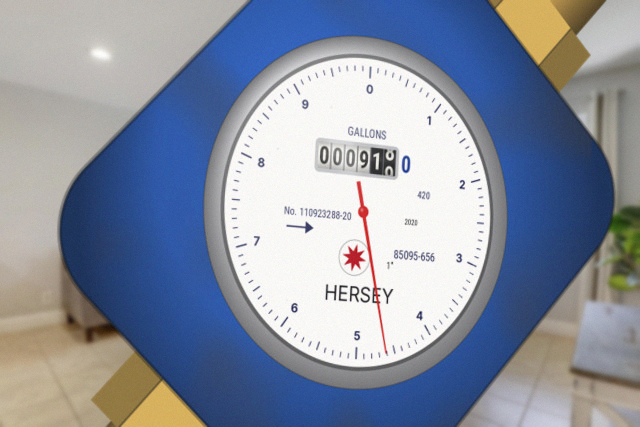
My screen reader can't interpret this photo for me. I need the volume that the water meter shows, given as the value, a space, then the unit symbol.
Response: 9184.6 gal
